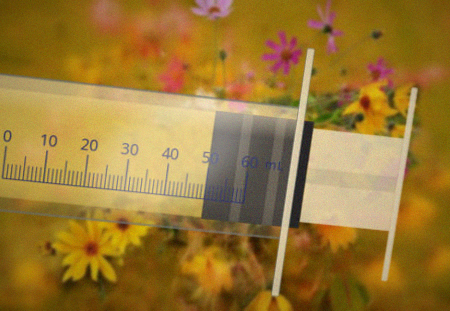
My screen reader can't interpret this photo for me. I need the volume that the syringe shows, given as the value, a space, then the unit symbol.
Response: 50 mL
